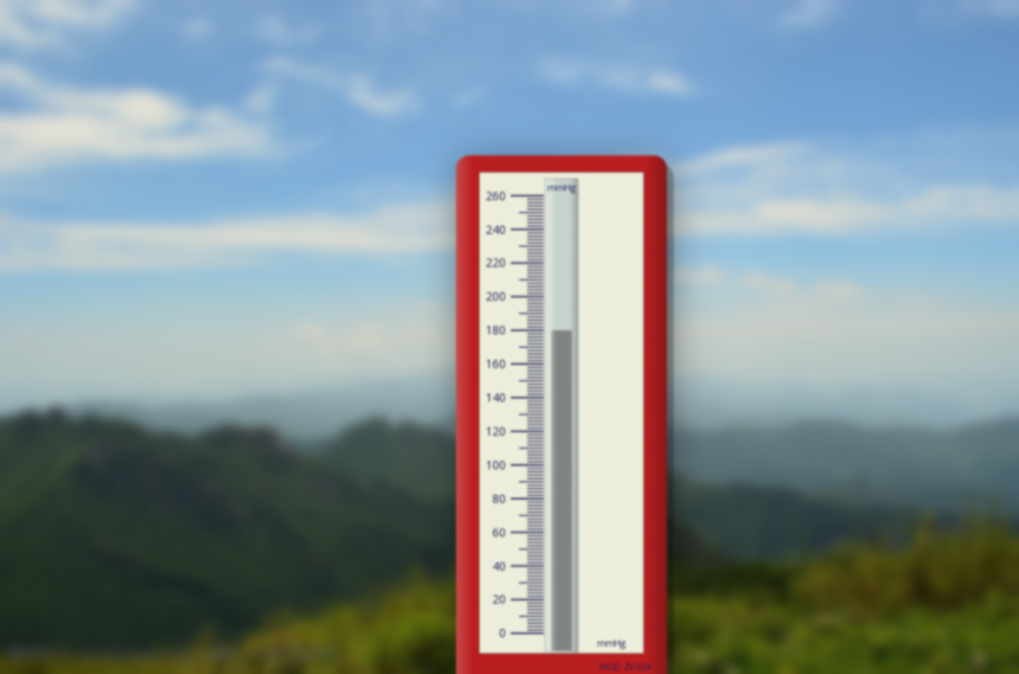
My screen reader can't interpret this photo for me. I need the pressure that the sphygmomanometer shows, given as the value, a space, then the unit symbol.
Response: 180 mmHg
